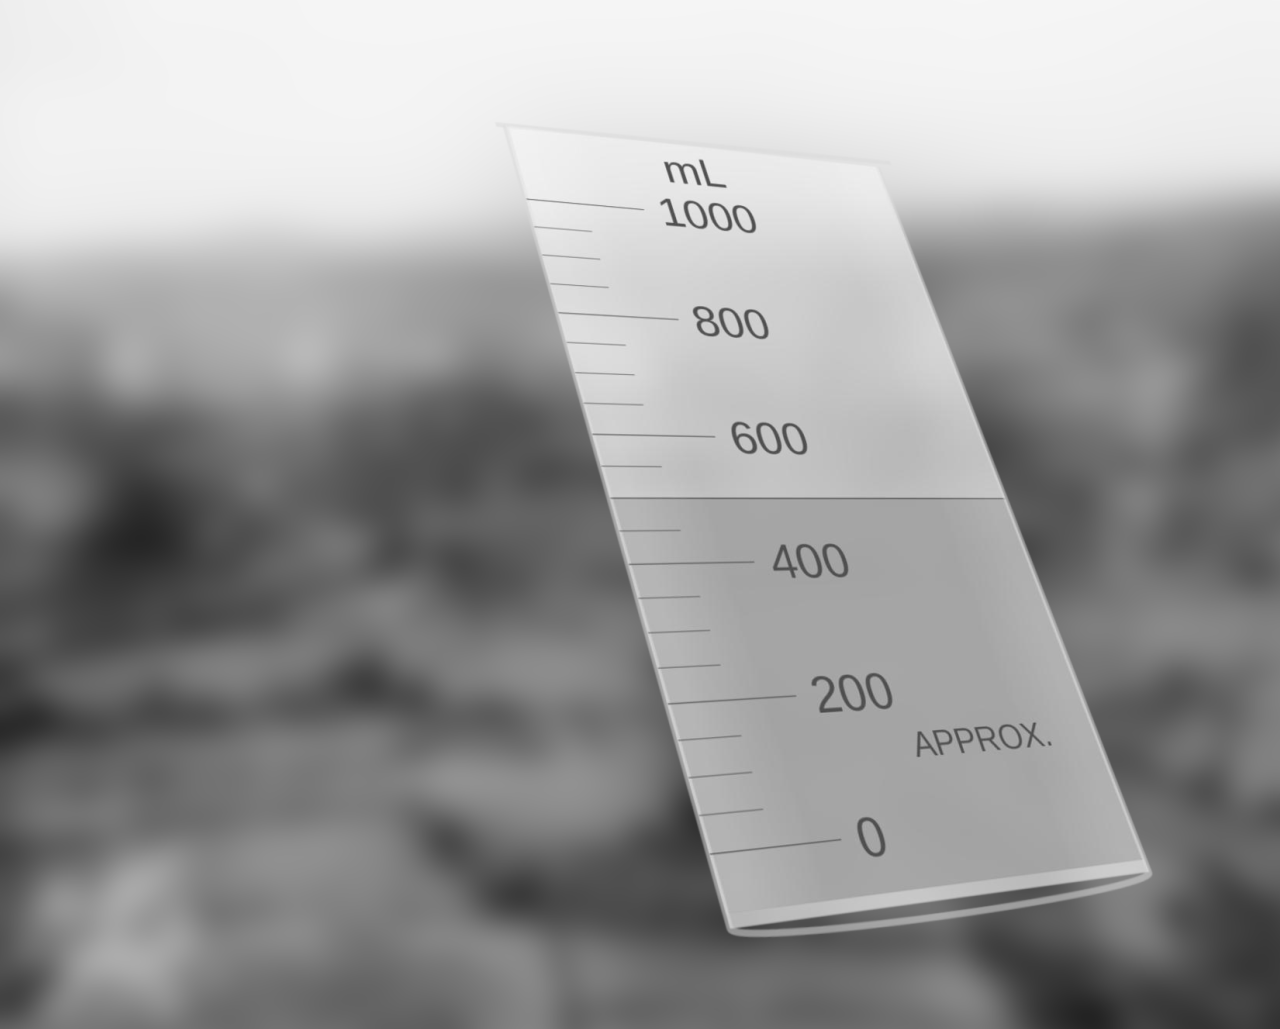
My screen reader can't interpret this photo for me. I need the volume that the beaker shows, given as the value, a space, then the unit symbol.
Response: 500 mL
